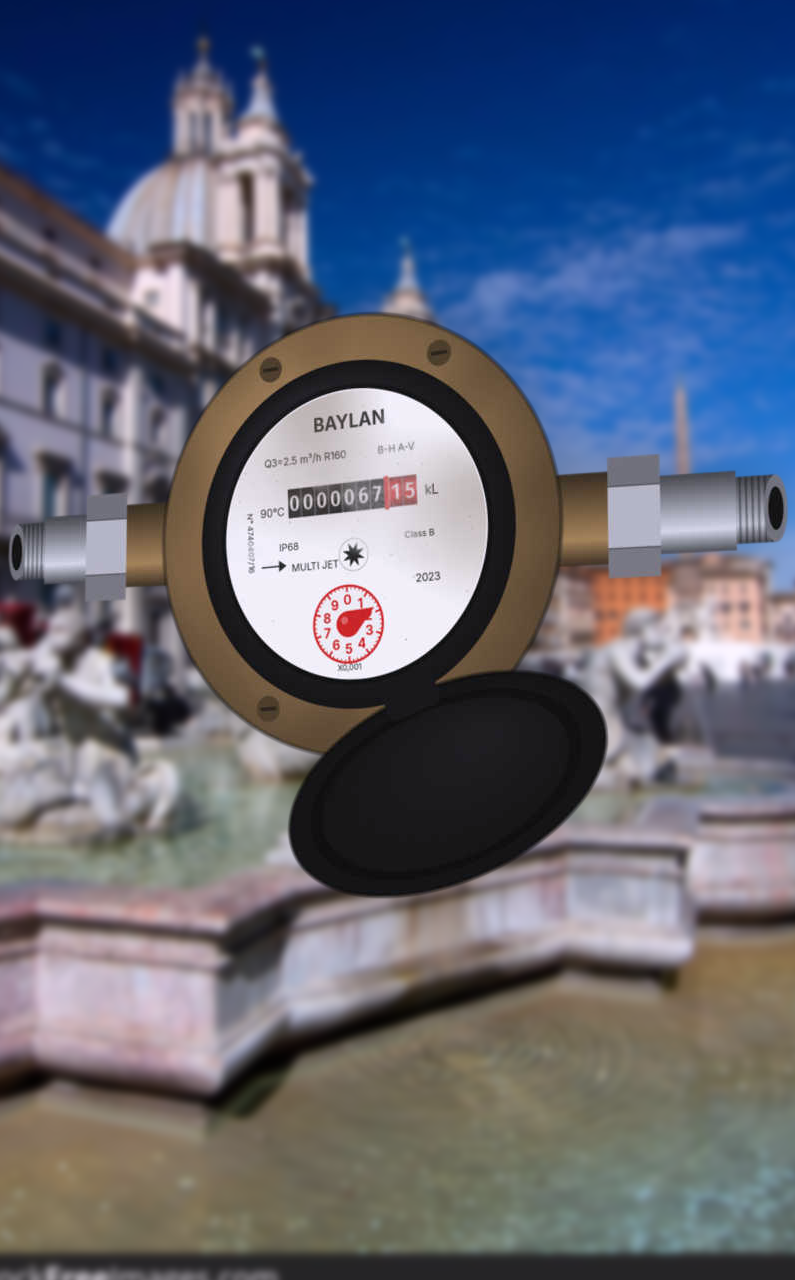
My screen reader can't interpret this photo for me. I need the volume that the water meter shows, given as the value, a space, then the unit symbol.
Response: 67.151 kL
